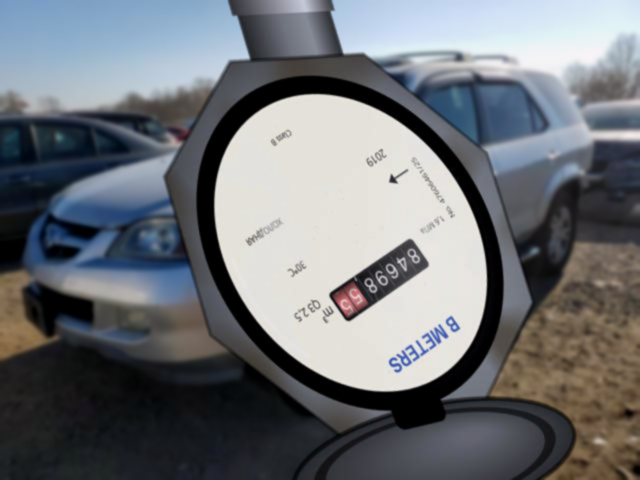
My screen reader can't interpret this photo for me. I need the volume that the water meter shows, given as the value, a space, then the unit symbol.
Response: 84698.55 m³
